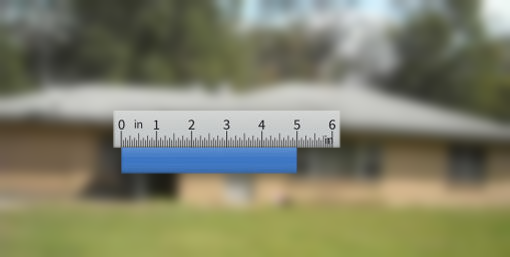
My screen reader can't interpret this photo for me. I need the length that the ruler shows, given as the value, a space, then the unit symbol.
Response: 5 in
